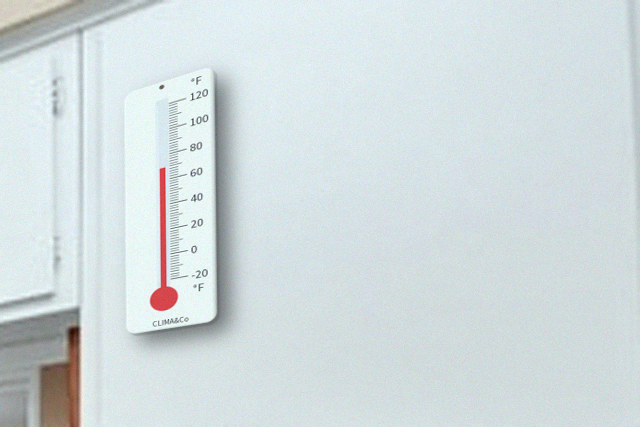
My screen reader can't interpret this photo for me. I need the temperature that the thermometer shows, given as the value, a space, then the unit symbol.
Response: 70 °F
